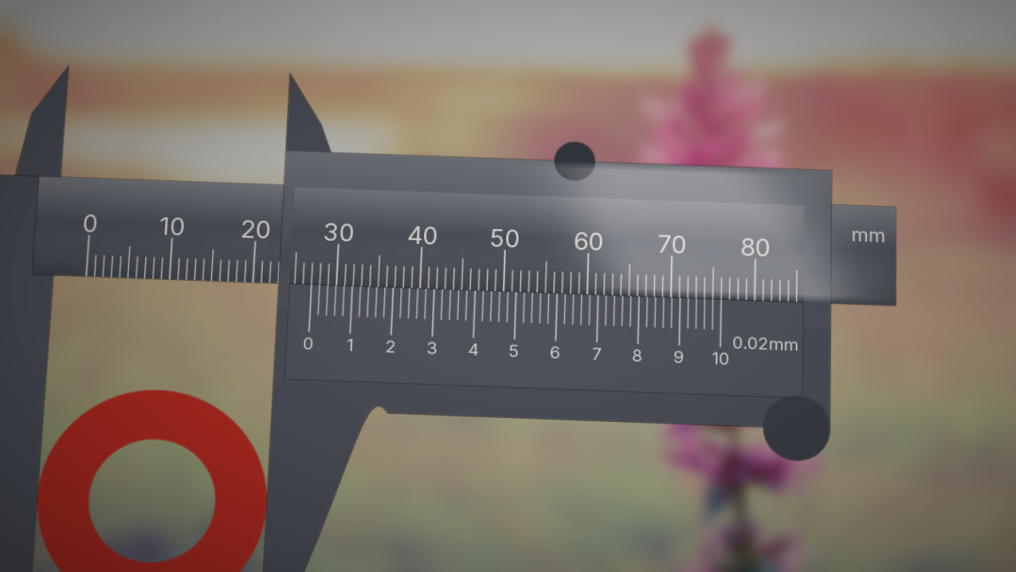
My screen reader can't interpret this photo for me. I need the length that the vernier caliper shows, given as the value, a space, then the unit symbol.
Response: 27.0 mm
